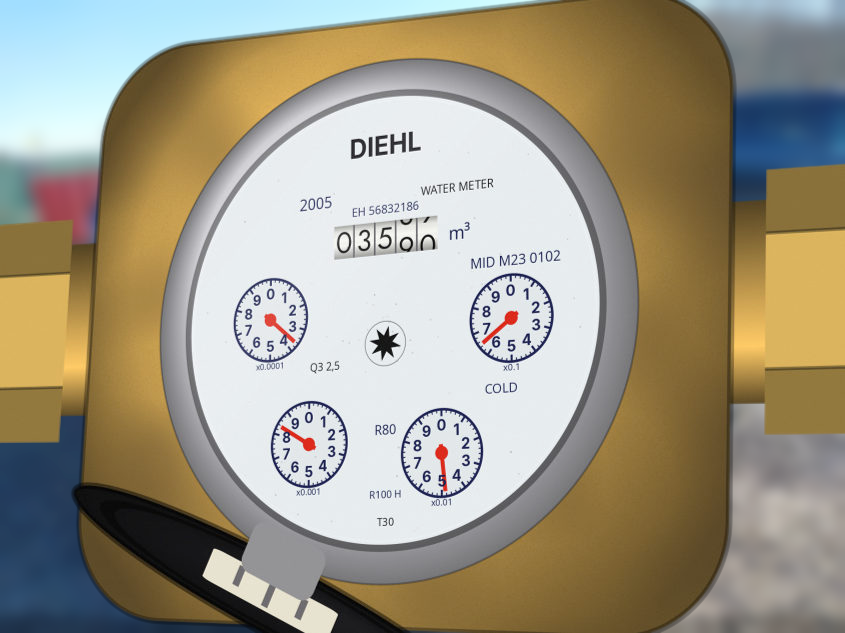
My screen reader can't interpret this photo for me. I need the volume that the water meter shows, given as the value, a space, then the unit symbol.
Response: 3589.6483 m³
